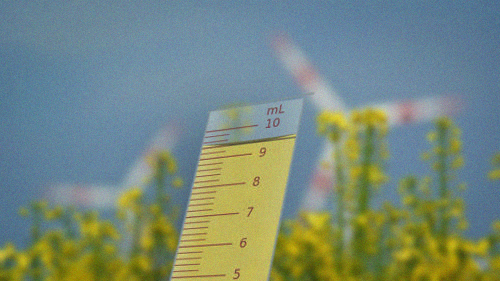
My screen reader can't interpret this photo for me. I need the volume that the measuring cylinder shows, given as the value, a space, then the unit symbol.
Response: 9.4 mL
